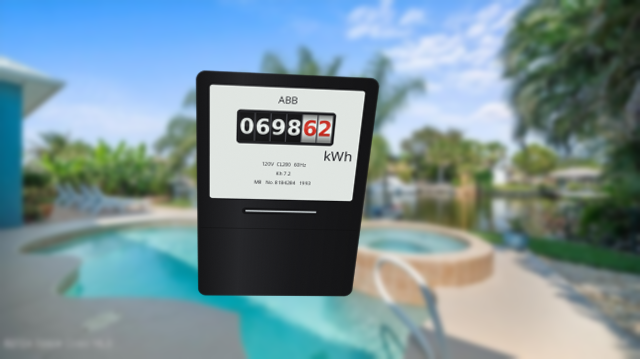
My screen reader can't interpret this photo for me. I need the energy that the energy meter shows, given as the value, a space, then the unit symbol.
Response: 698.62 kWh
